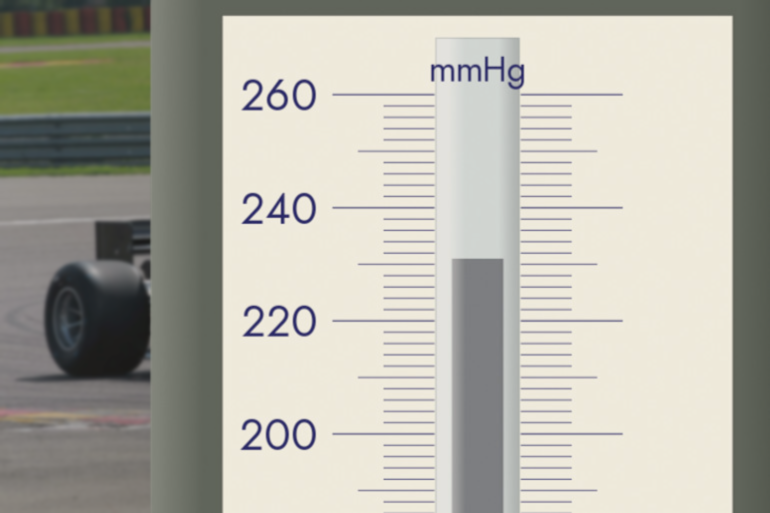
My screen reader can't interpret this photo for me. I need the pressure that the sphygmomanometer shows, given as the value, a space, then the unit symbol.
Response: 231 mmHg
